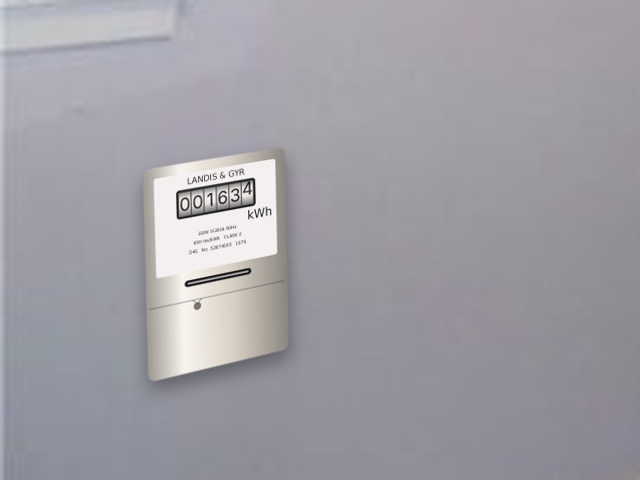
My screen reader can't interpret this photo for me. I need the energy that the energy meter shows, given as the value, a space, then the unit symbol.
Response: 1634 kWh
